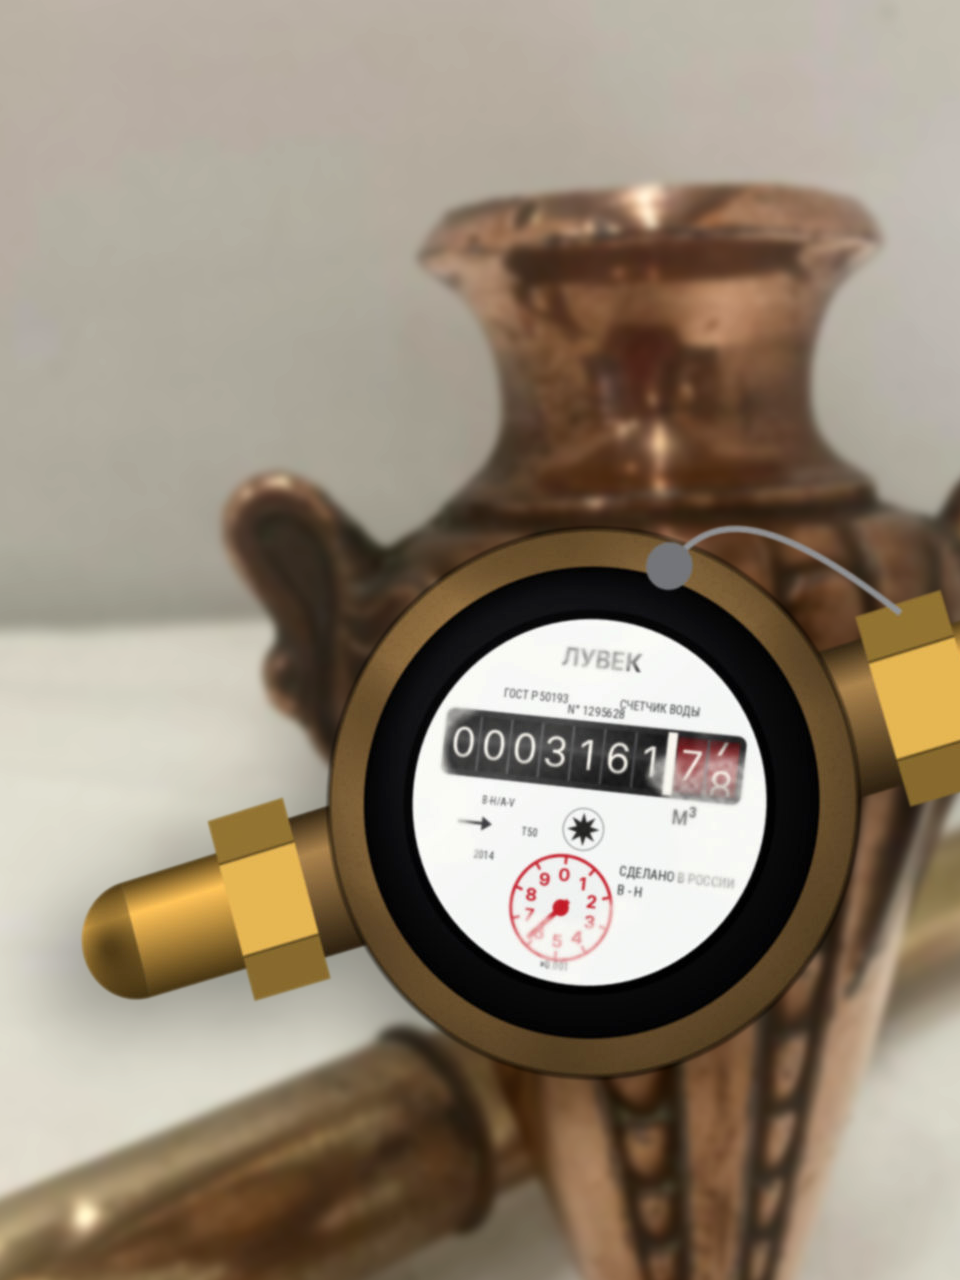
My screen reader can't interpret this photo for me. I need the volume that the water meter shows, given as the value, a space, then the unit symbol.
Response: 3161.776 m³
